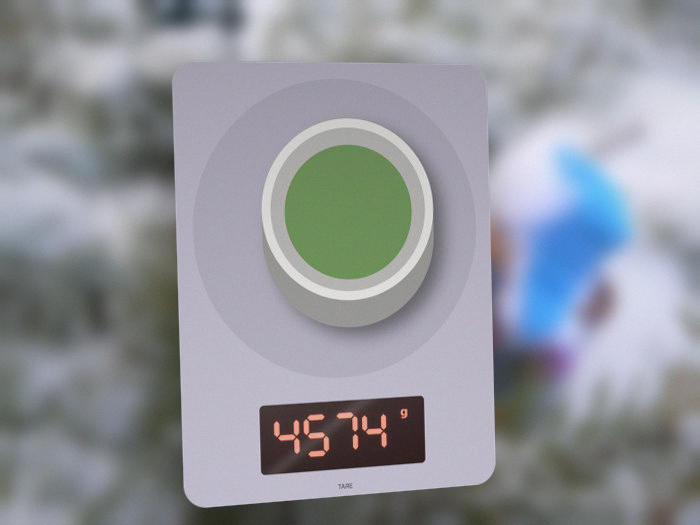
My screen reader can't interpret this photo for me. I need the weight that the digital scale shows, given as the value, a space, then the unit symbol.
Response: 4574 g
